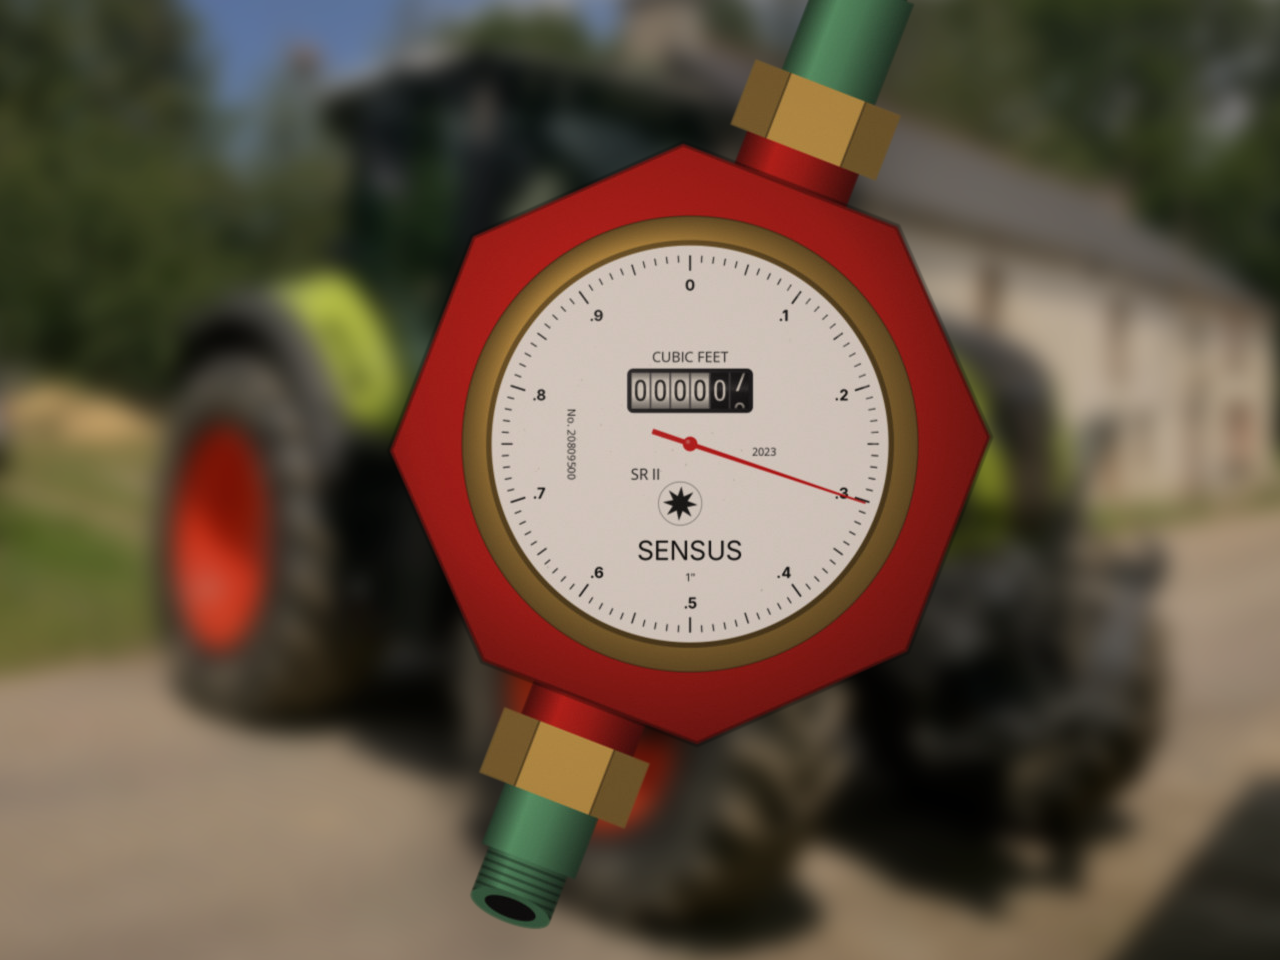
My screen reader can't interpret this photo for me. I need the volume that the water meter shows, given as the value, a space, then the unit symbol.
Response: 7.30 ft³
